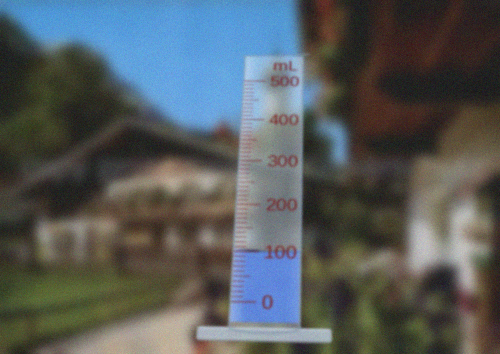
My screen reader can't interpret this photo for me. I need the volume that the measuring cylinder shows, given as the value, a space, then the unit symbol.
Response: 100 mL
